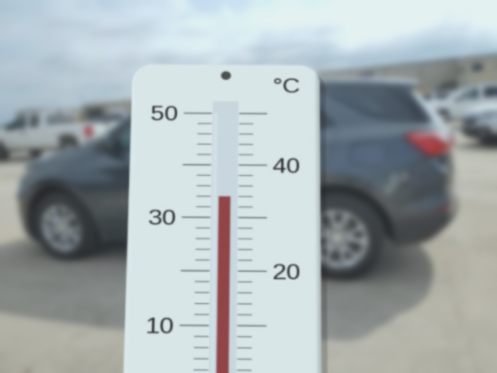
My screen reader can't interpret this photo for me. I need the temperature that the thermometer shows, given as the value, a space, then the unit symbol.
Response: 34 °C
